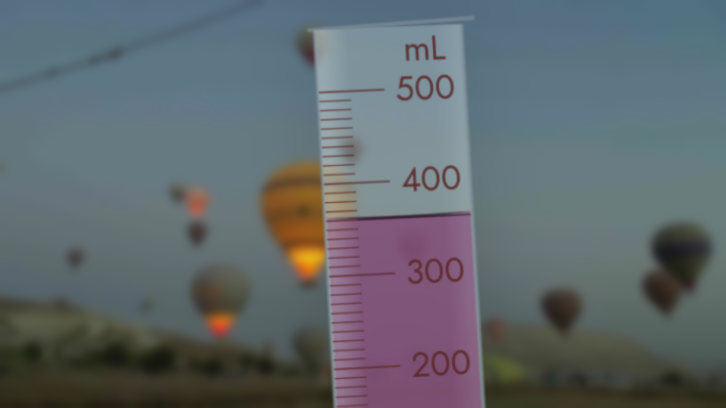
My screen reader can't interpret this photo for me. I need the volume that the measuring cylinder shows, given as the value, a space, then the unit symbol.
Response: 360 mL
